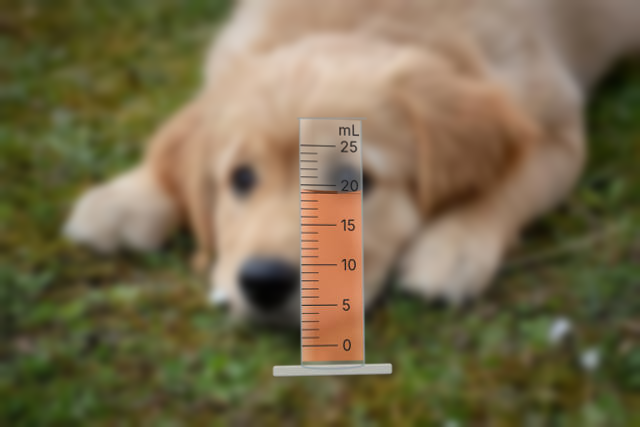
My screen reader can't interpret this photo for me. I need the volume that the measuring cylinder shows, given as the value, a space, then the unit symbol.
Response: 19 mL
